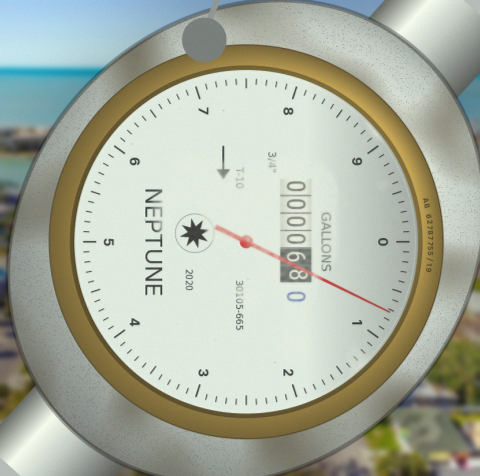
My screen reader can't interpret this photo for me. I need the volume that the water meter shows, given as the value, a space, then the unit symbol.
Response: 680.7 gal
